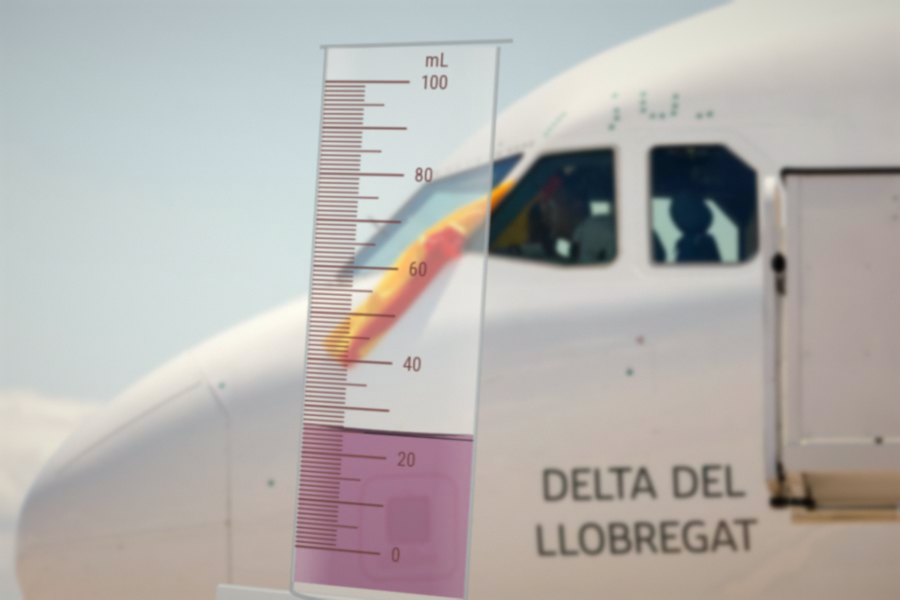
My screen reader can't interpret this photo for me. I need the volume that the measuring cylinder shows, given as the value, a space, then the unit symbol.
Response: 25 mL
